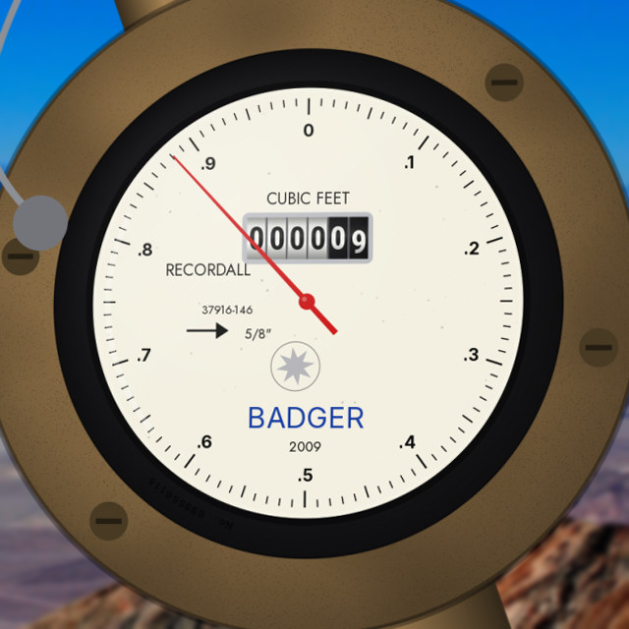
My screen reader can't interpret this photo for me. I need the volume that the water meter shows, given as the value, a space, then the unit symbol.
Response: 8.88 ft³
